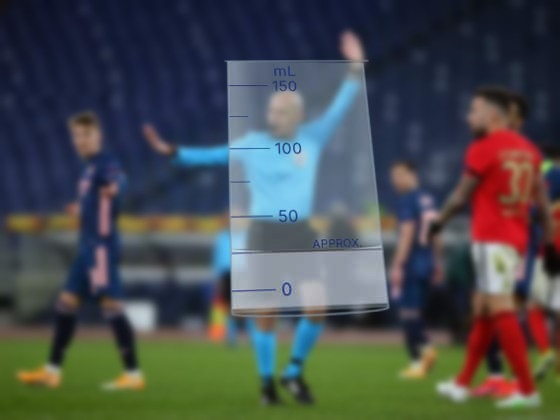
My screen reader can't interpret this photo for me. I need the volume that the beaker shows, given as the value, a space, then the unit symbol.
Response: 25 mL
